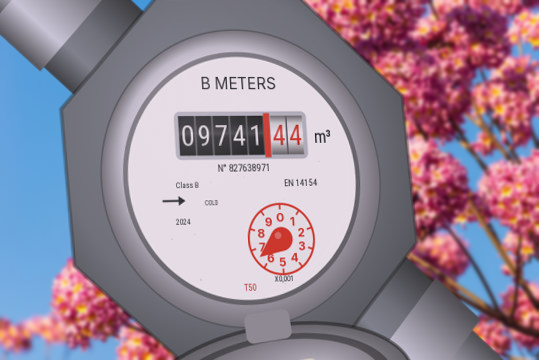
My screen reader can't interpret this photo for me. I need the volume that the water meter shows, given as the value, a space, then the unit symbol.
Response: 9741.446 m³
